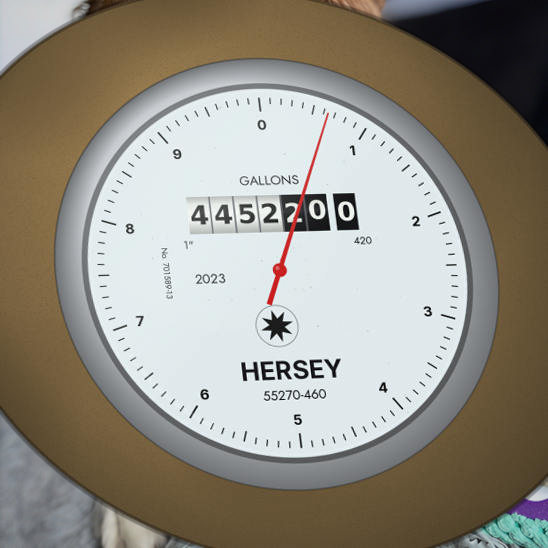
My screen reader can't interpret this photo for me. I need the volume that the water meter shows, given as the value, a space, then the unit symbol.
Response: 4452200.6 gal
